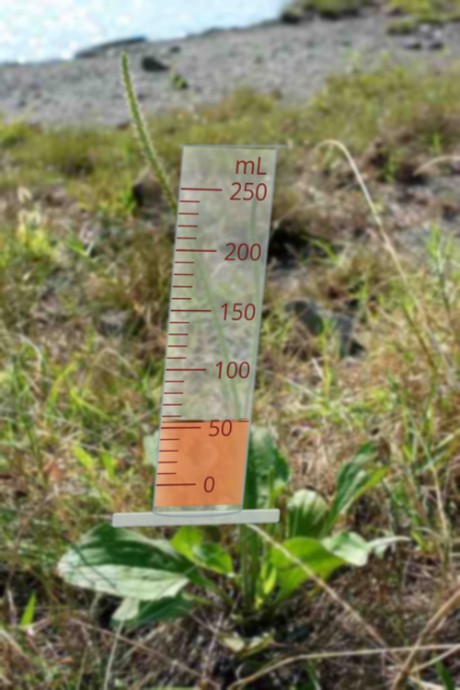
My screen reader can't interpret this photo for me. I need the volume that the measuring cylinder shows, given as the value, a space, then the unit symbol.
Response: 55 mL
